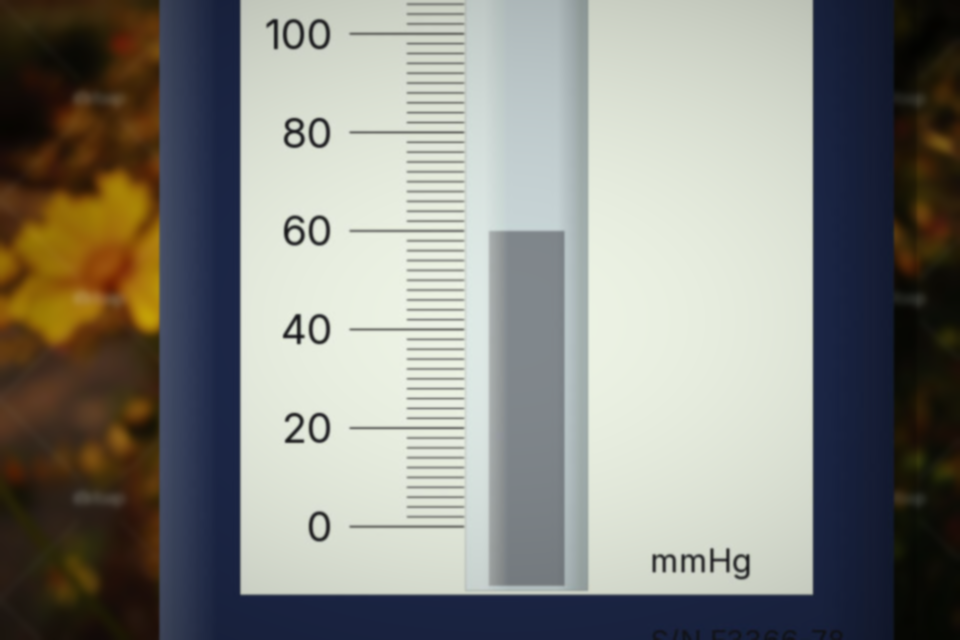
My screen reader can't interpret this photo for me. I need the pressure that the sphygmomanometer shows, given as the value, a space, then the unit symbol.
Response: 60 mmHg
